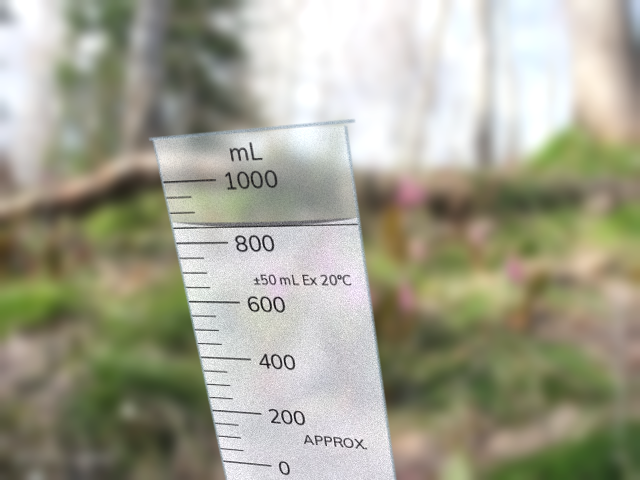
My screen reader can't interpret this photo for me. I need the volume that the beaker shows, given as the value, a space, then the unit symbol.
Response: 850 mL
